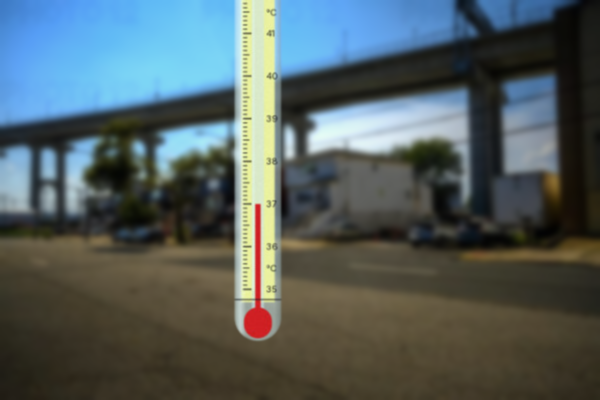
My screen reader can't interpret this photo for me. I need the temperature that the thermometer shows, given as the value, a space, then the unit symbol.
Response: 37 °C
